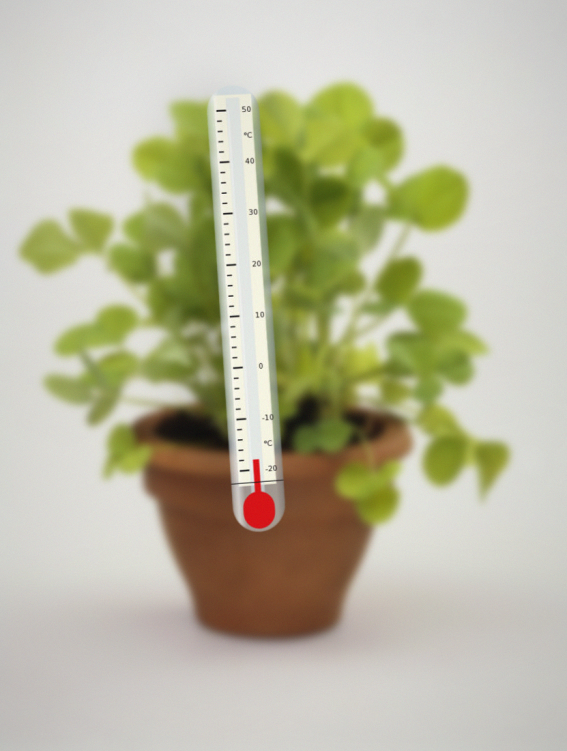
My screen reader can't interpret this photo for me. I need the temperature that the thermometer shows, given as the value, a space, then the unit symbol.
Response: -18 °C
